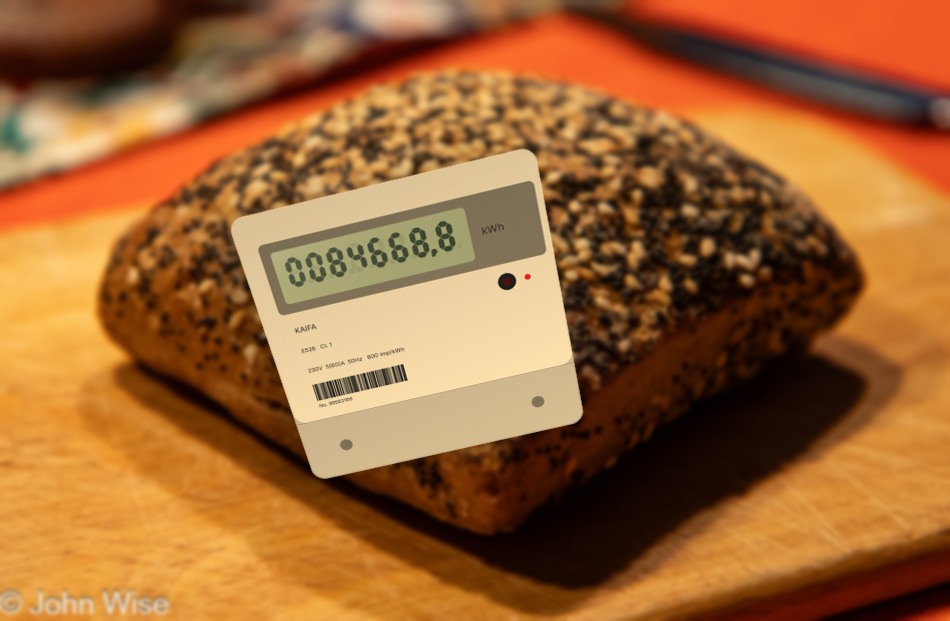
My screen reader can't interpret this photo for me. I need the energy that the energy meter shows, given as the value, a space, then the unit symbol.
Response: 84668.8 kWh
